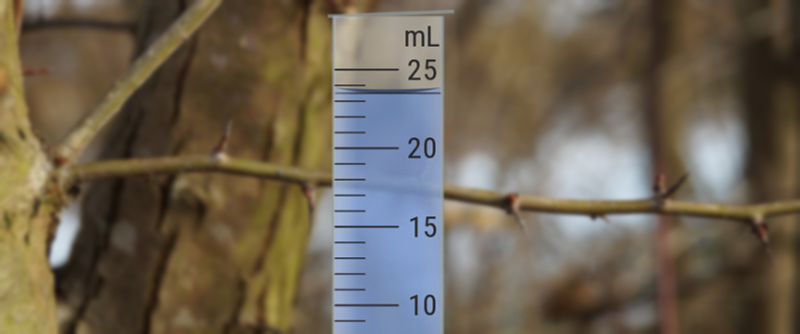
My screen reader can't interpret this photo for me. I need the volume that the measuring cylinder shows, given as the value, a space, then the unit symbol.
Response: 23.5 mL
